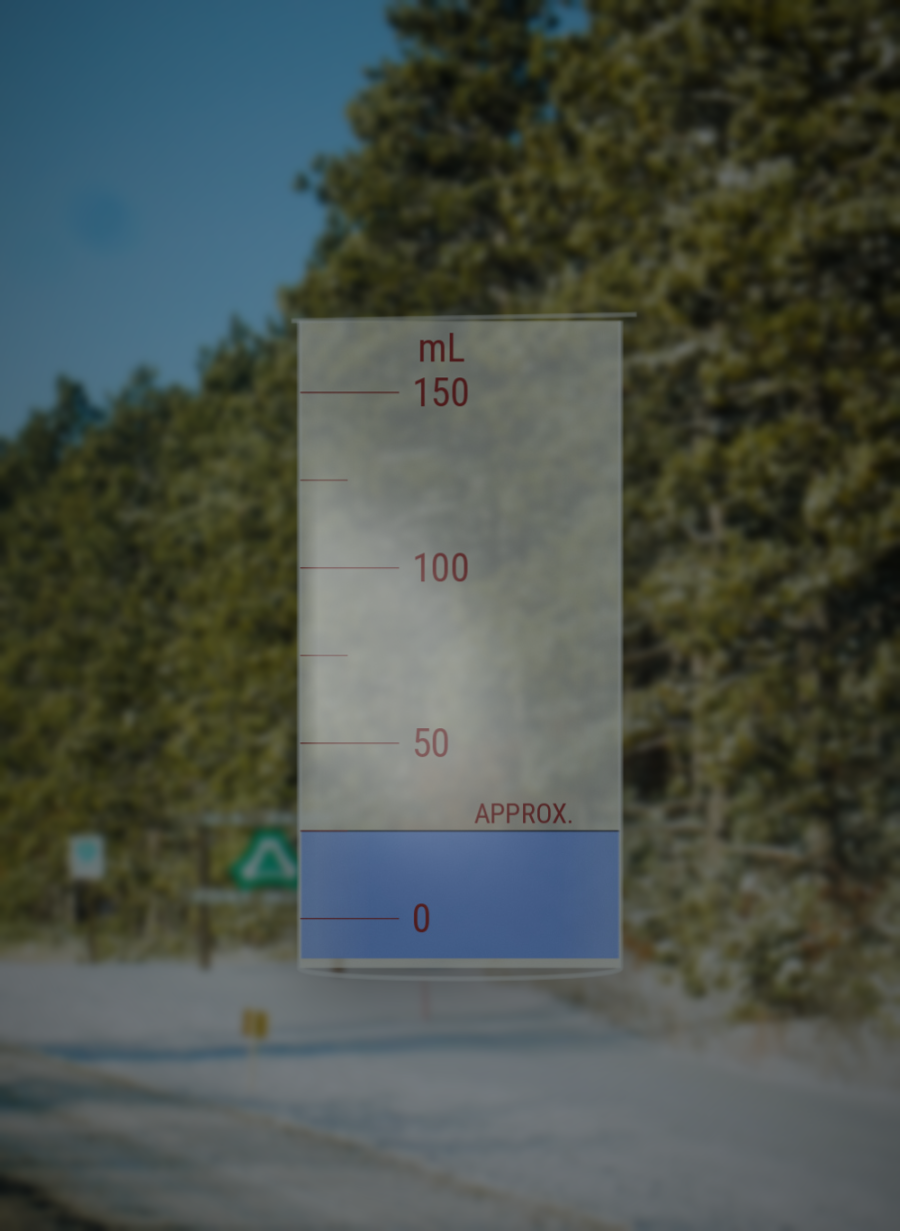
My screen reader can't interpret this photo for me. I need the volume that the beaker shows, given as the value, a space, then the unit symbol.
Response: 25 mL
